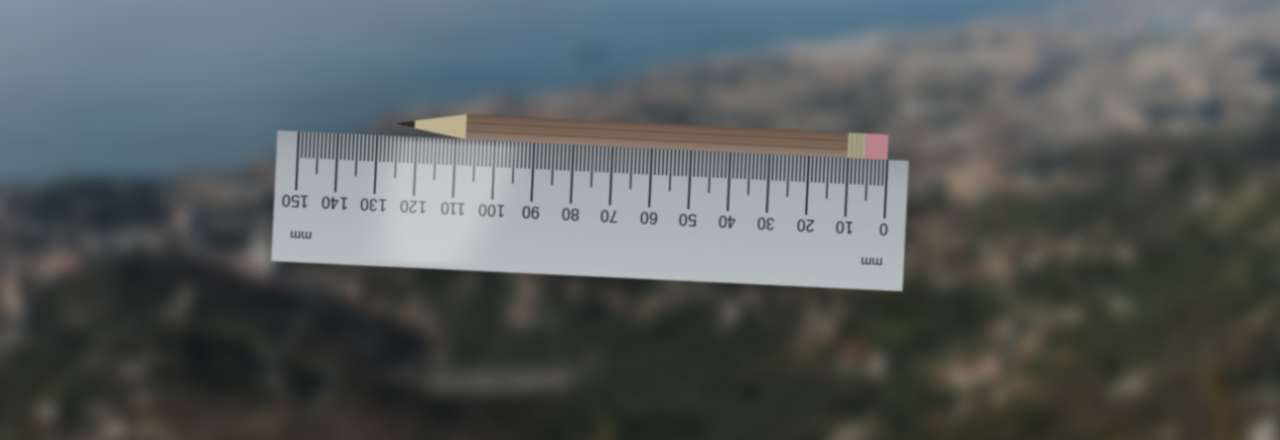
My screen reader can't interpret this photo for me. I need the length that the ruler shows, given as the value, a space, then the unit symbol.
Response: 125 mm
